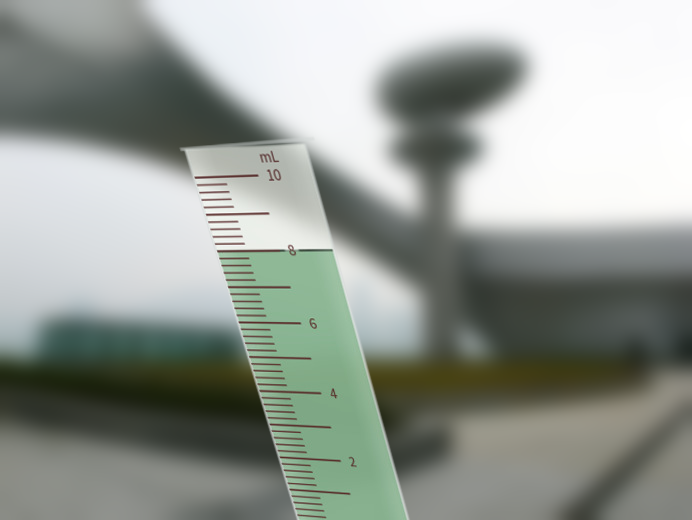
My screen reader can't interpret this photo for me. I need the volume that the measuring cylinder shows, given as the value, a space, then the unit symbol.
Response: 8 mL
